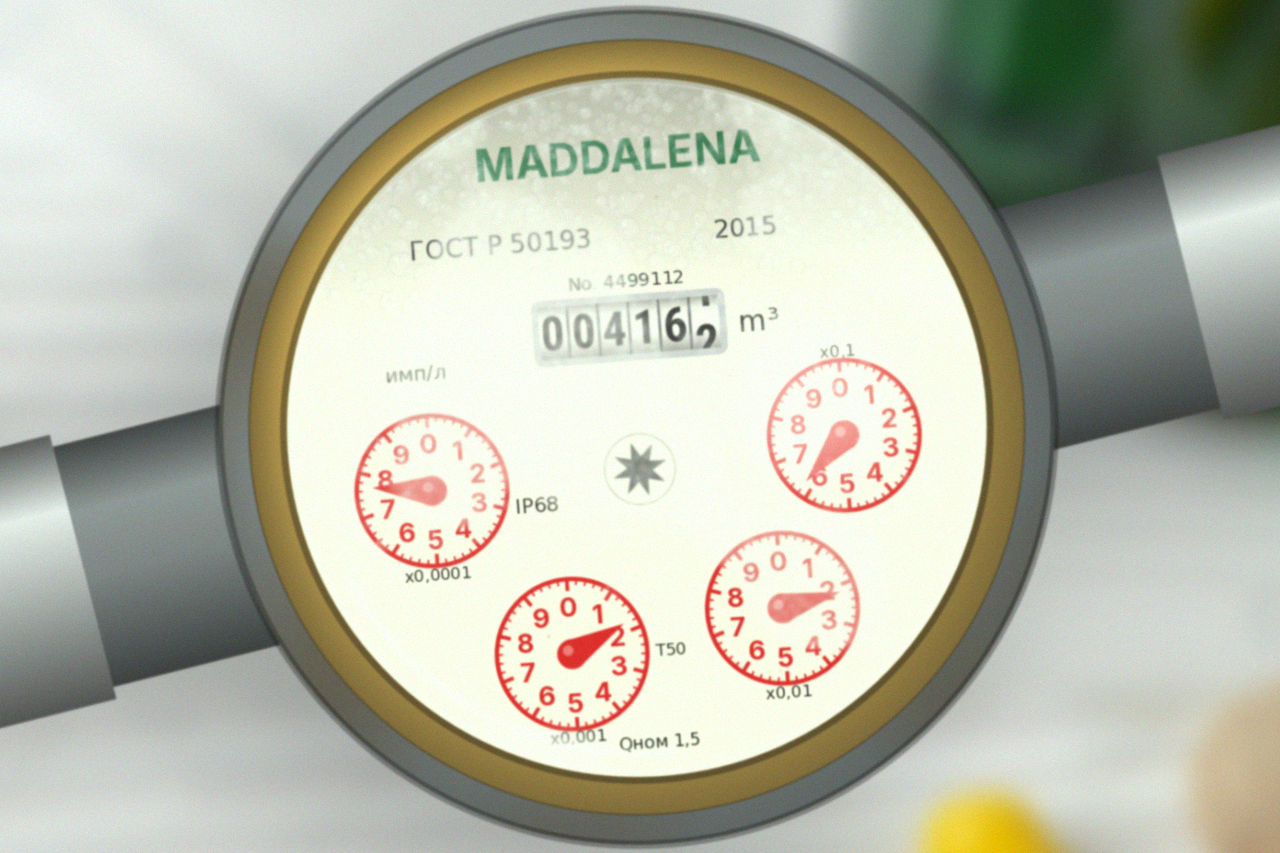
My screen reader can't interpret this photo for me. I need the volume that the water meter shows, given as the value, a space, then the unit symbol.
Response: 4161.6217 m³
